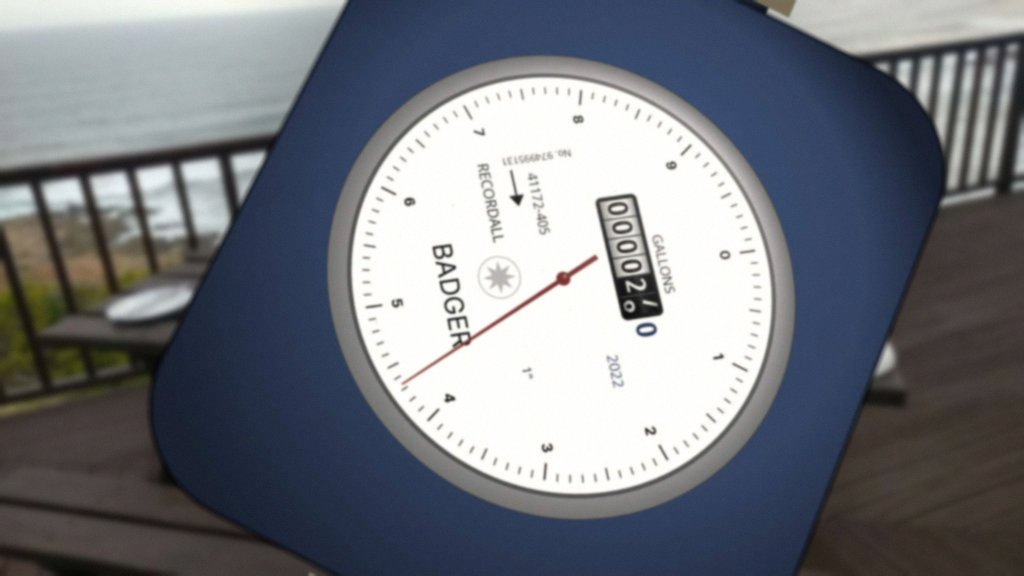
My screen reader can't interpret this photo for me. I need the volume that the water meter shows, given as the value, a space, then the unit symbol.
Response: 274.3 gal
